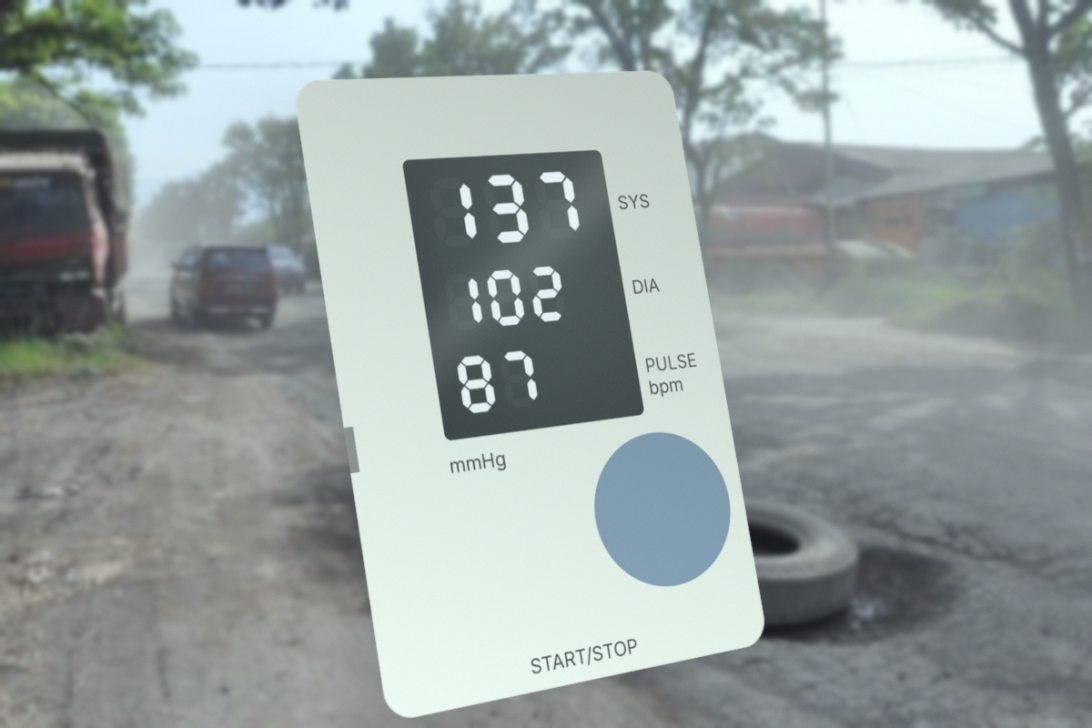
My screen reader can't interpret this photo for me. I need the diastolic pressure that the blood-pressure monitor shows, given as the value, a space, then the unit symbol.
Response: 102 mmHg
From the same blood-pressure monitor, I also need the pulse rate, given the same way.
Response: 87 bpm
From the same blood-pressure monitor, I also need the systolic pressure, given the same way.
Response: 137 mmHg
